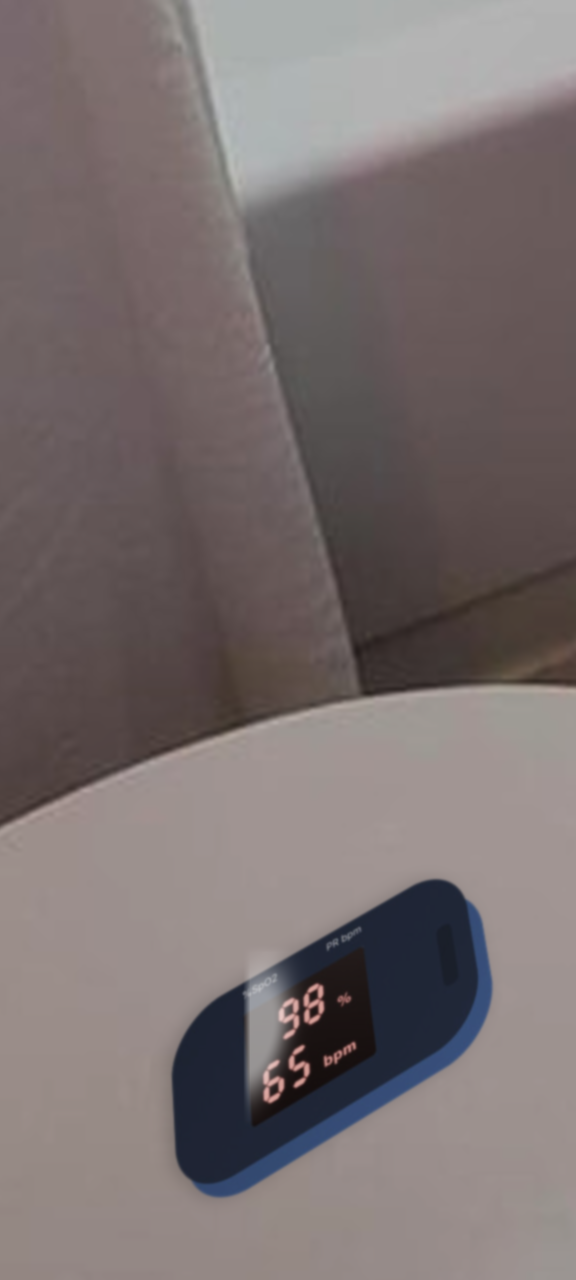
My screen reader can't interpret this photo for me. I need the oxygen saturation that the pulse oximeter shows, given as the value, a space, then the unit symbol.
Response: 98 %
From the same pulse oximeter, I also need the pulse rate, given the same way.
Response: 65 bpm
